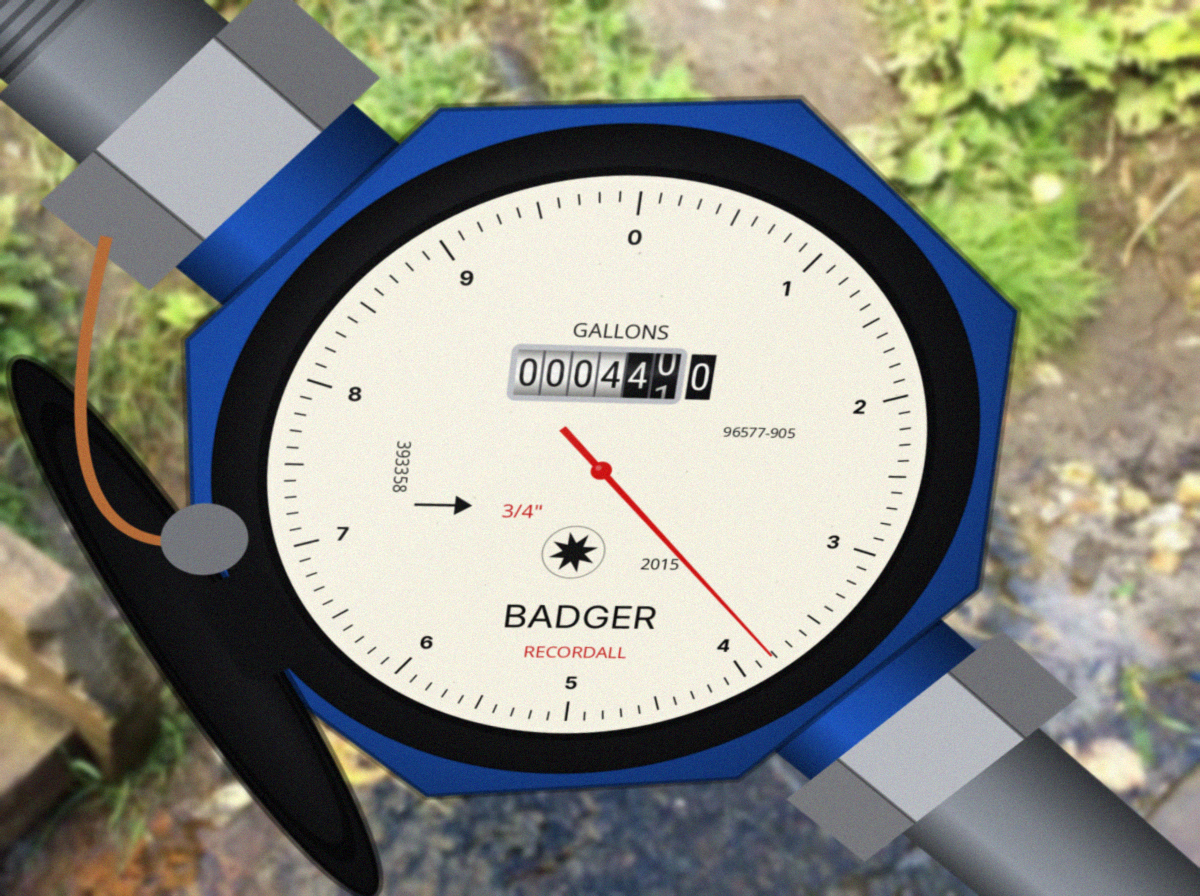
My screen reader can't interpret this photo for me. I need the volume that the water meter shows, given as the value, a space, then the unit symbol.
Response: 4403.8 gal
